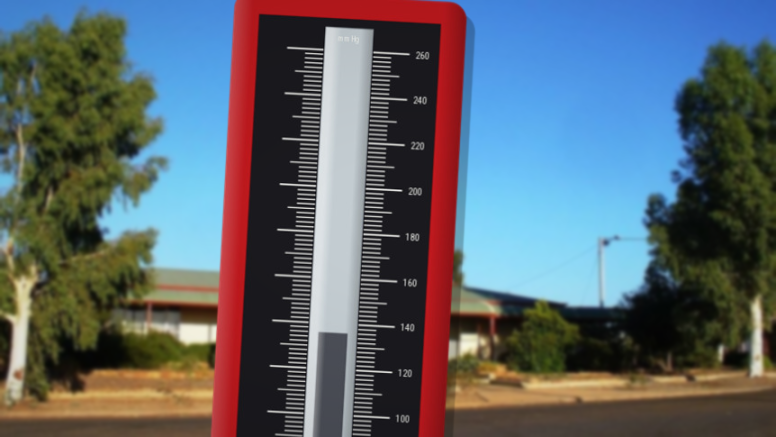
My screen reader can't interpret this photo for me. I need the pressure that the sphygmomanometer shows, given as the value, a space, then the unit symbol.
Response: 136 mmHg
